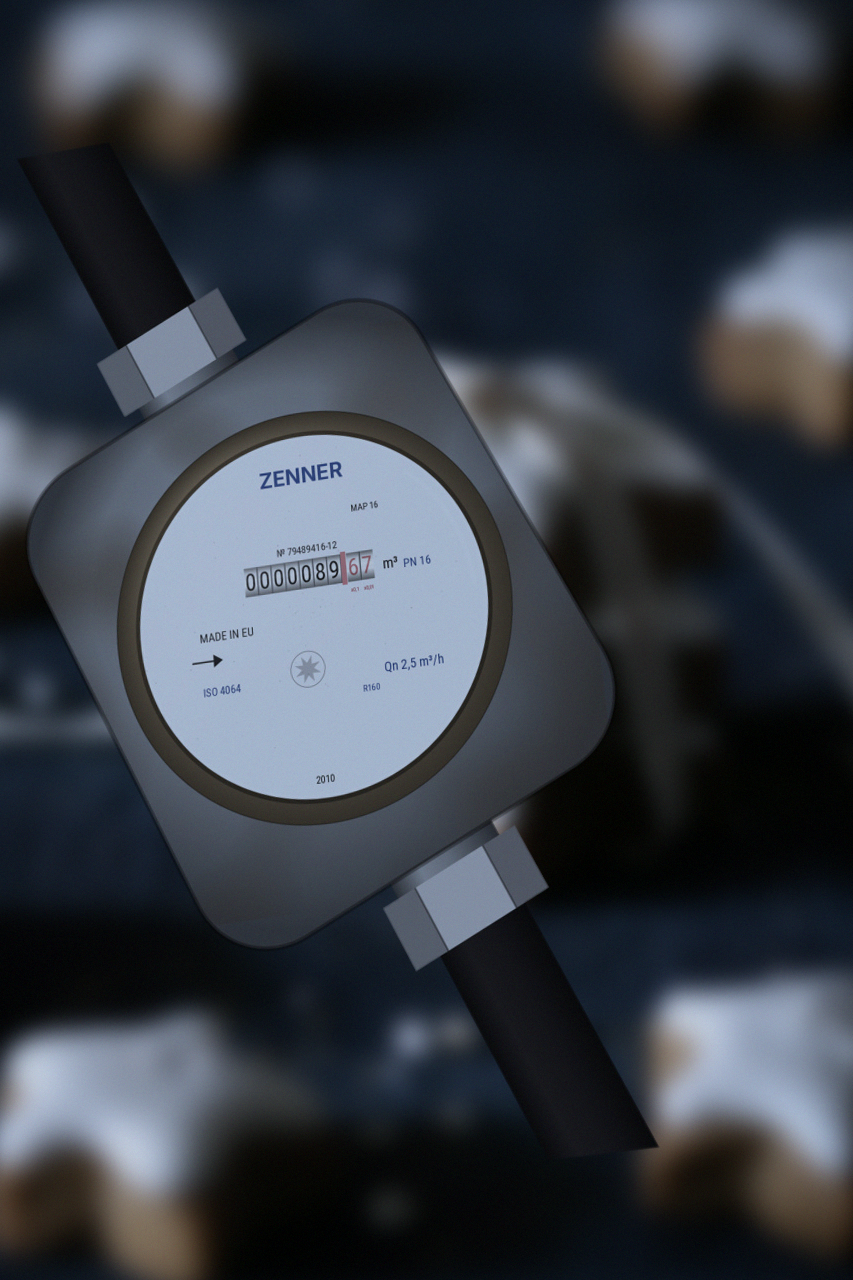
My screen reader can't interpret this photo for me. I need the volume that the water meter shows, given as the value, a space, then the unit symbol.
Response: 89.67 m³
